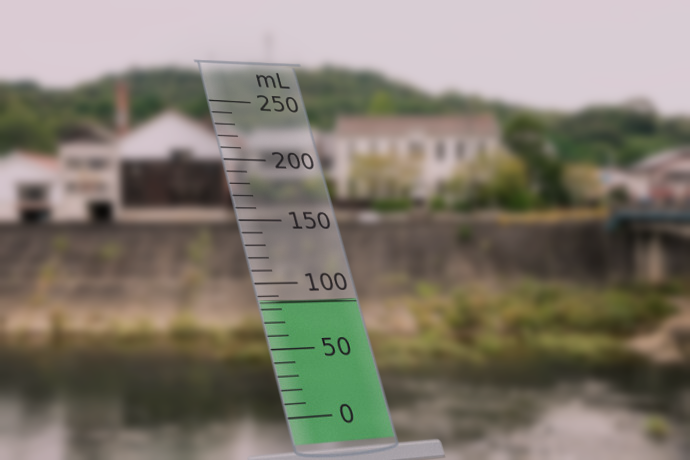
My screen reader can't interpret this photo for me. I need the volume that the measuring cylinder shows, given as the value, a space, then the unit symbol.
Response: 85 mL
